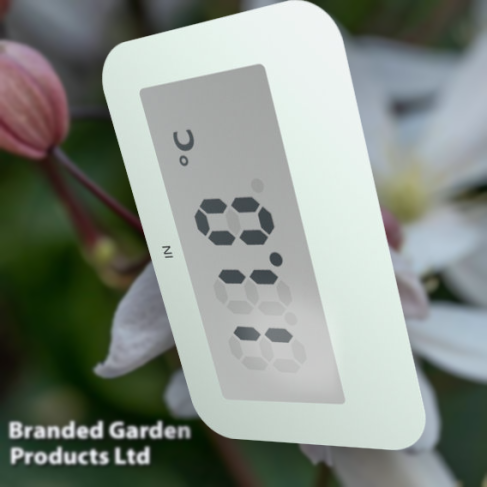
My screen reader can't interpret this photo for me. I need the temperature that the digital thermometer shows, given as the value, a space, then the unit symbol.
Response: 11.0 °C
